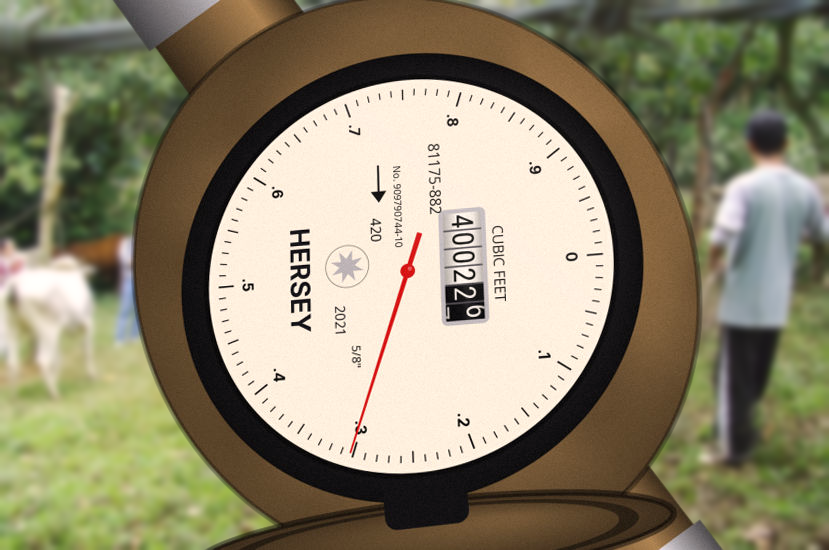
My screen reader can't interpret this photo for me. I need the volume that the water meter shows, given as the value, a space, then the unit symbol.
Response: 400226.30 ft³
